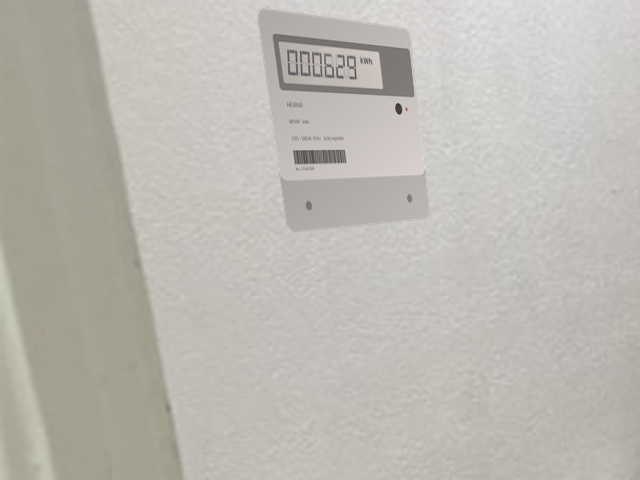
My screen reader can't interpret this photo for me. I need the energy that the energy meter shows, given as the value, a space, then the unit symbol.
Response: 629 kWh
